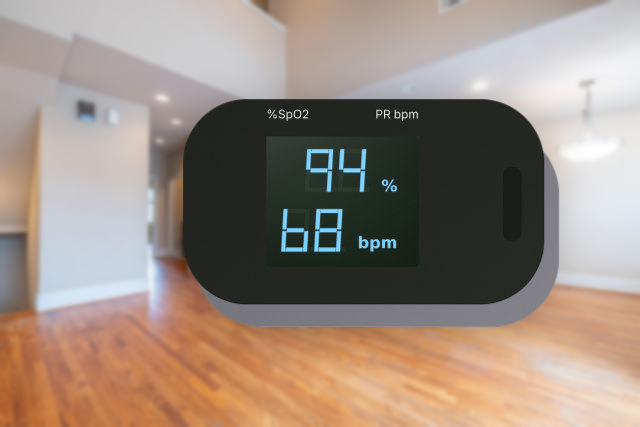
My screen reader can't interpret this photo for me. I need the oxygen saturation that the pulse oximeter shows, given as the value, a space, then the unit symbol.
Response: 94 %
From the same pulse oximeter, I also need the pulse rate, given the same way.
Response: 68 bpm
